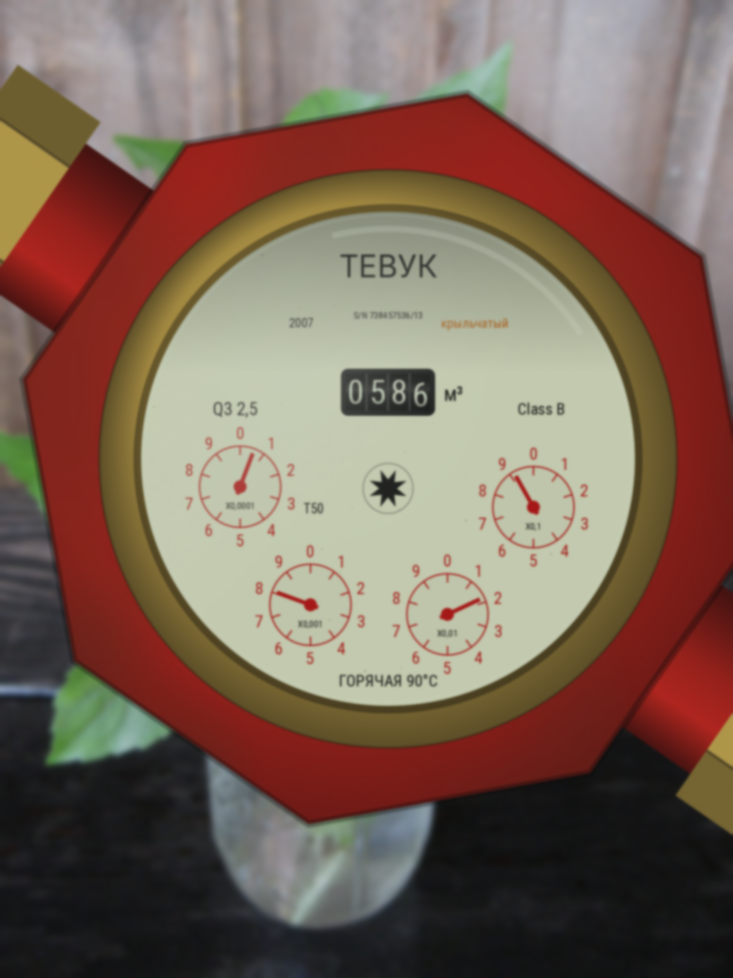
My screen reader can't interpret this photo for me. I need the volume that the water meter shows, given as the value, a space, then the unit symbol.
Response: 585.9180 m³
